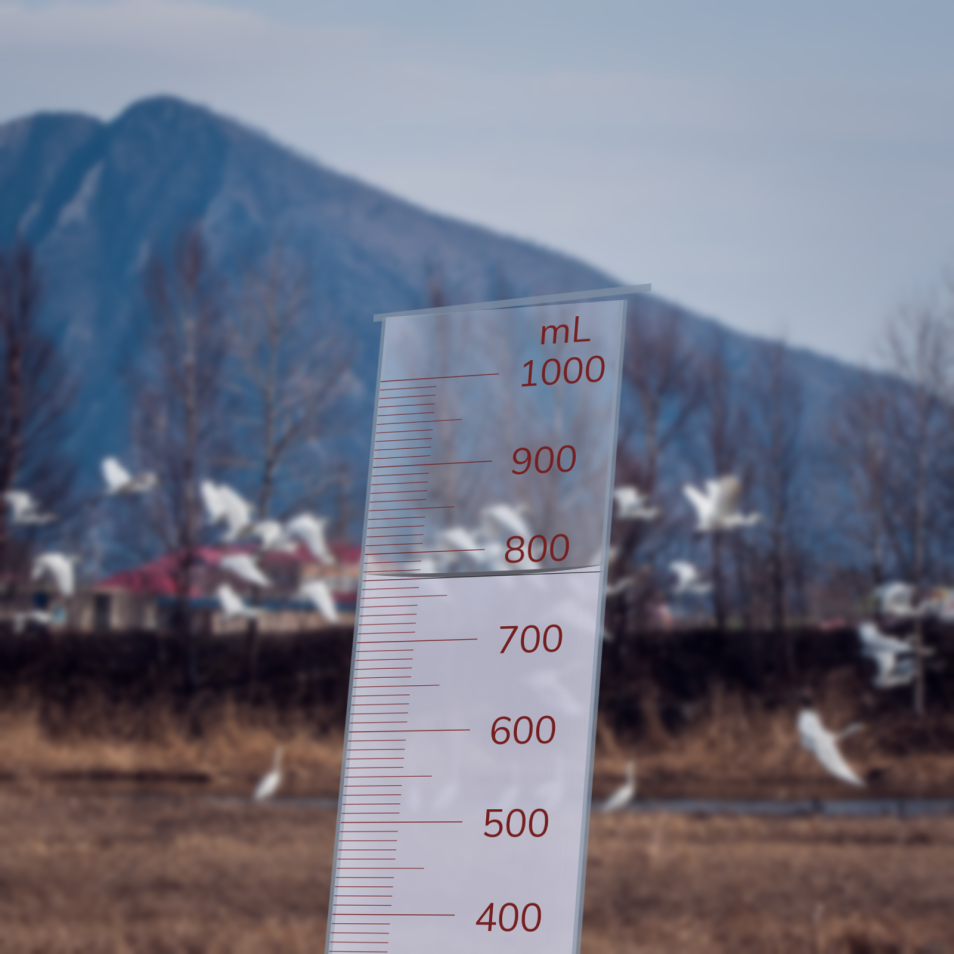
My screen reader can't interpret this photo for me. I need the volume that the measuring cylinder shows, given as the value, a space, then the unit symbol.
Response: 770 mL
